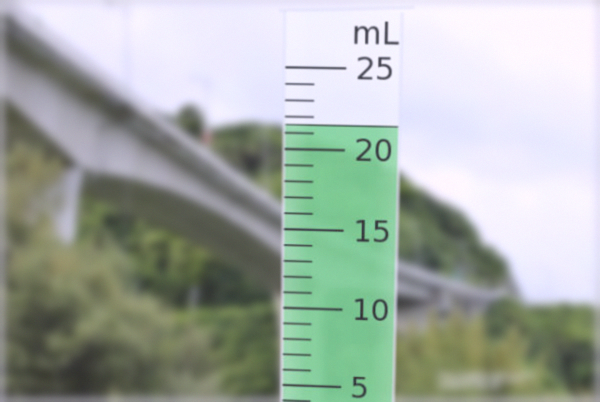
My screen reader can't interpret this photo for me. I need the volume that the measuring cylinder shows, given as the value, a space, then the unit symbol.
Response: 21.5 mL
